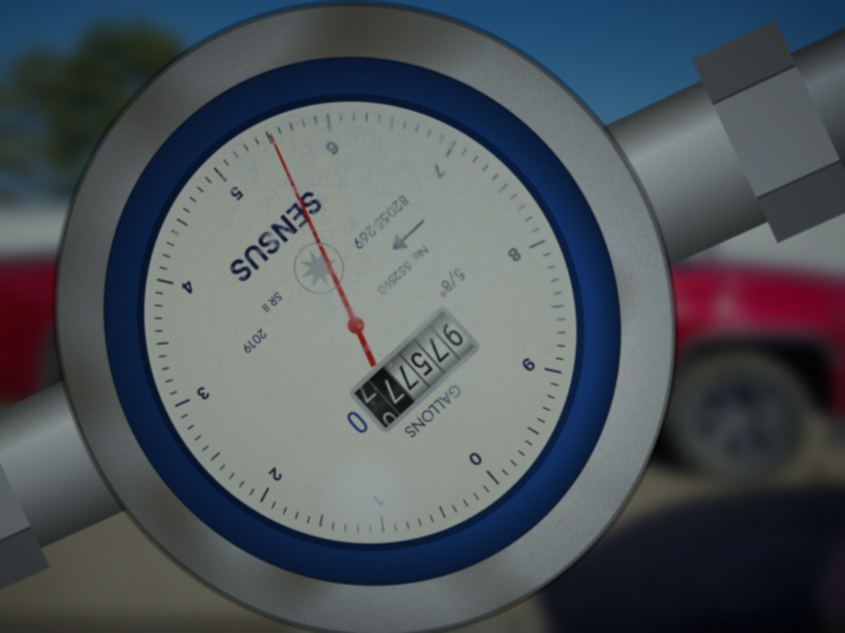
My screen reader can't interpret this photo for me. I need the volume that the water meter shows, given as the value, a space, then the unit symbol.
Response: 9757765.5 gal
